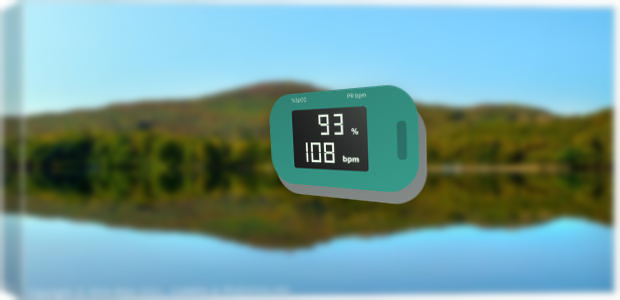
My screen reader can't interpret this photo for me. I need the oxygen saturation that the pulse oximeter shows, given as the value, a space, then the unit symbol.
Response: 93 %
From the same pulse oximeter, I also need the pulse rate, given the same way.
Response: 108 bpm
